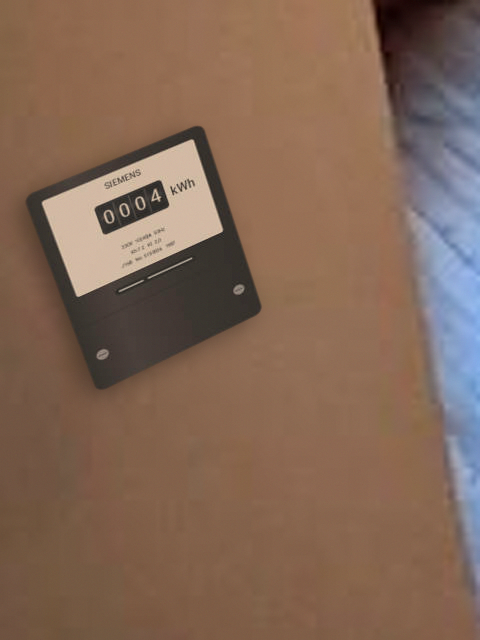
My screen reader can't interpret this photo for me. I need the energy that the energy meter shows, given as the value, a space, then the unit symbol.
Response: 4 kWh
